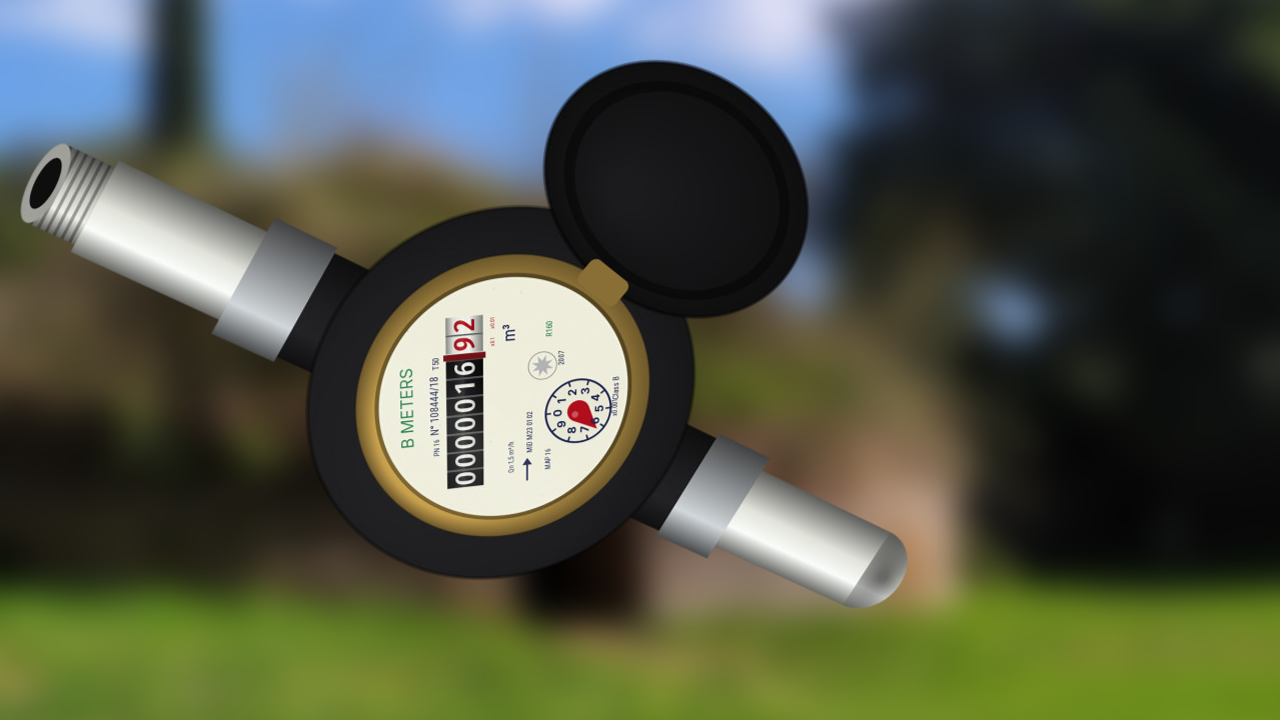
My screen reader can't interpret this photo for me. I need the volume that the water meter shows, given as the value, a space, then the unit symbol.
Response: 16.926 m³
